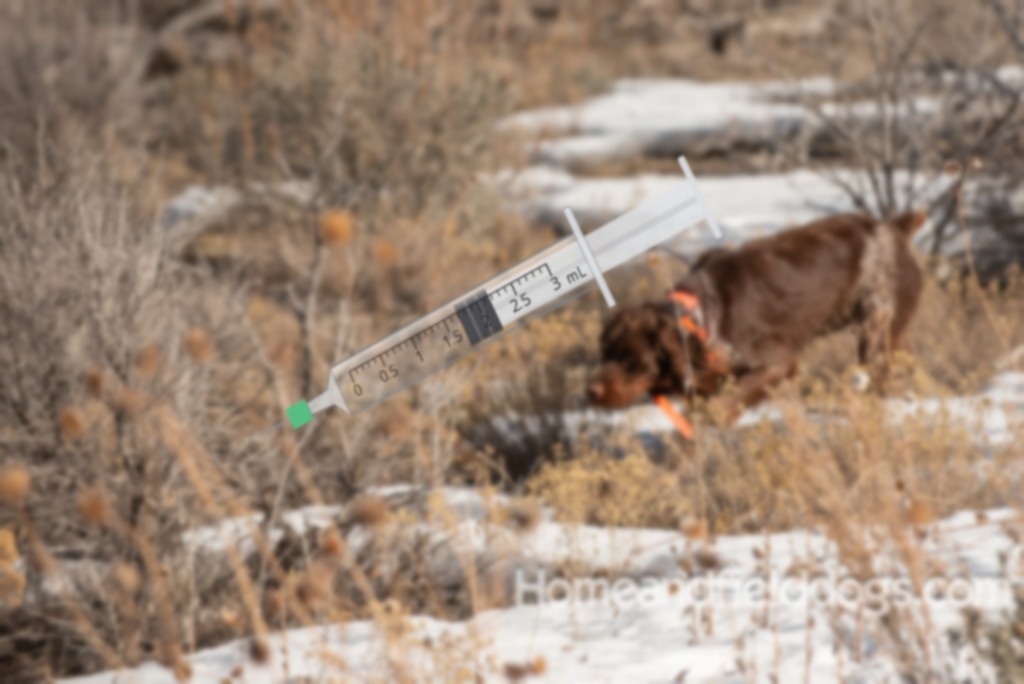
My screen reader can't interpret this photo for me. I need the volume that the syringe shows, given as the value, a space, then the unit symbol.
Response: 1.7 mL
